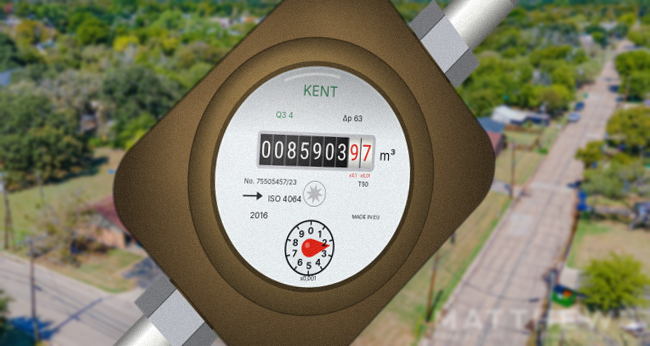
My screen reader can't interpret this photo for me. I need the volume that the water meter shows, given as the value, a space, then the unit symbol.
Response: 85903.972 m³
